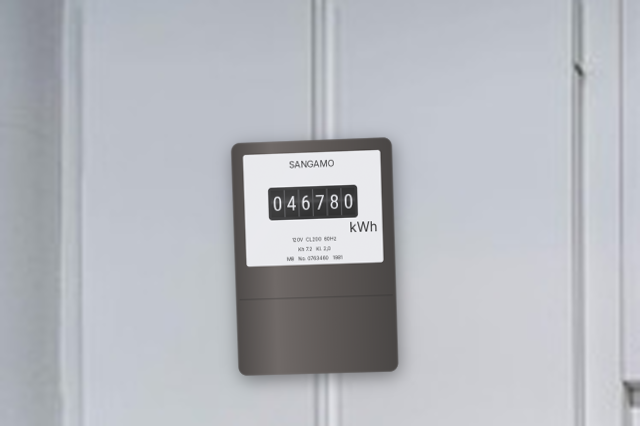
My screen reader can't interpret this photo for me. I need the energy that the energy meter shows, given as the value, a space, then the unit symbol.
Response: 46780 kWh
